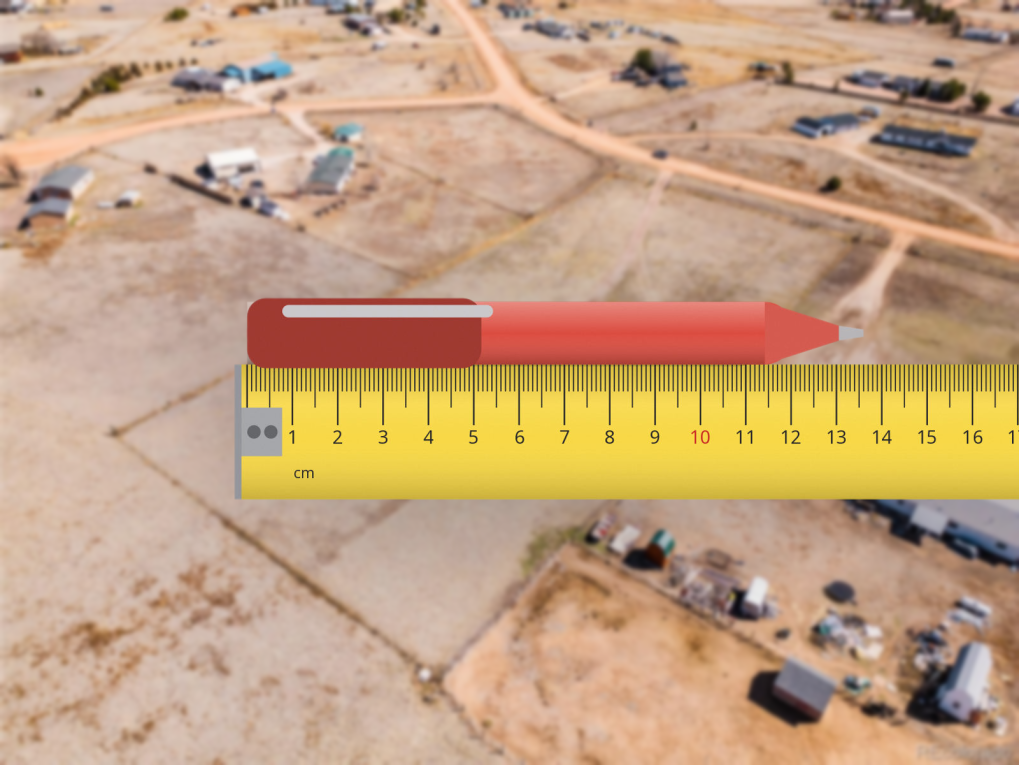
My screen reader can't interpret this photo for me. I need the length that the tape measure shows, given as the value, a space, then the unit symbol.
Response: 13.6 cm
